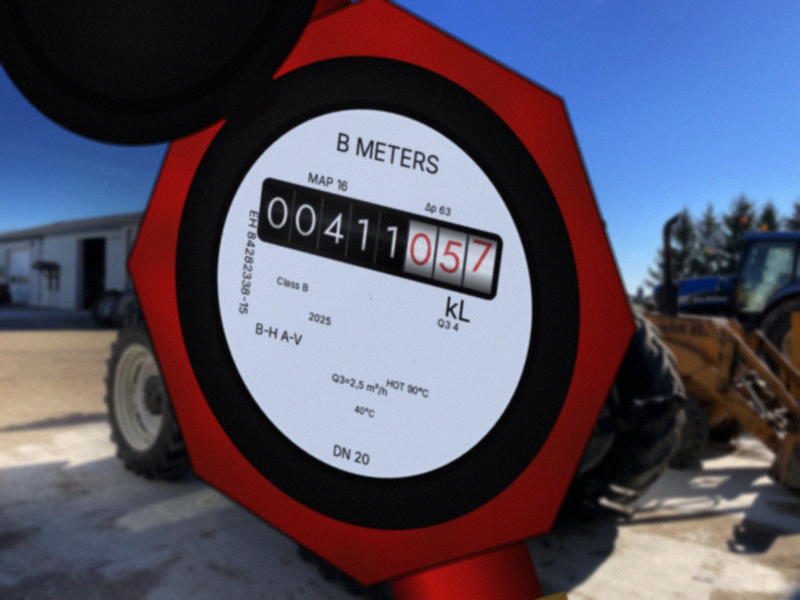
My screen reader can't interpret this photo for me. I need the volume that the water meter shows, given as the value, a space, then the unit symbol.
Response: 411.057 kL
